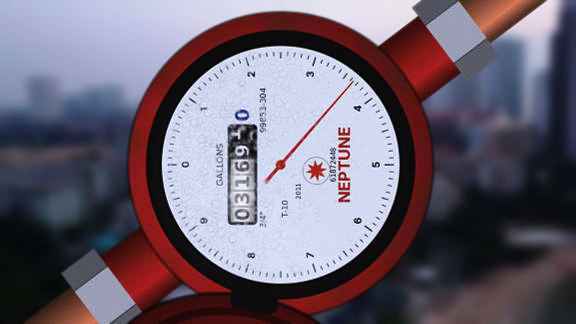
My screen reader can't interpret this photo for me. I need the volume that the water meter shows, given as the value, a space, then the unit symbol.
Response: 316913.6 gal
